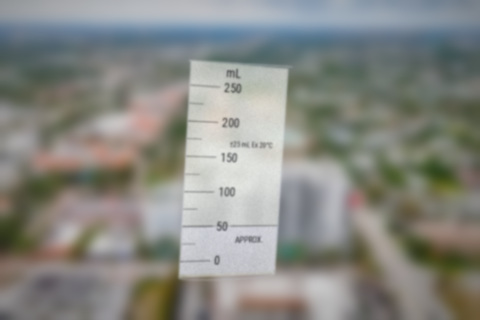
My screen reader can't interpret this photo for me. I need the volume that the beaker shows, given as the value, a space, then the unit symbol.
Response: 50 mL
